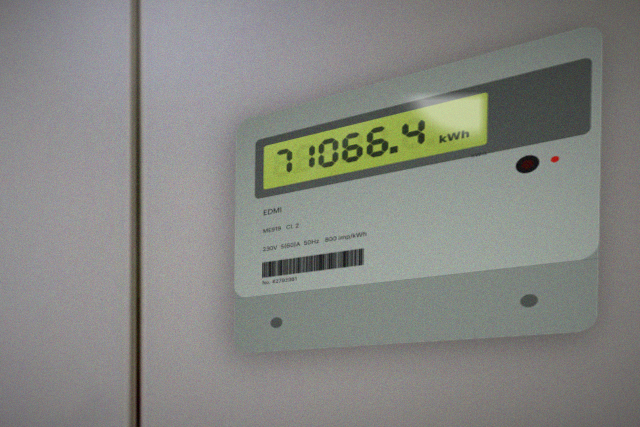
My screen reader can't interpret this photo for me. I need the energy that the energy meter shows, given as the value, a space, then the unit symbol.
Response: 71066.4 kWh
